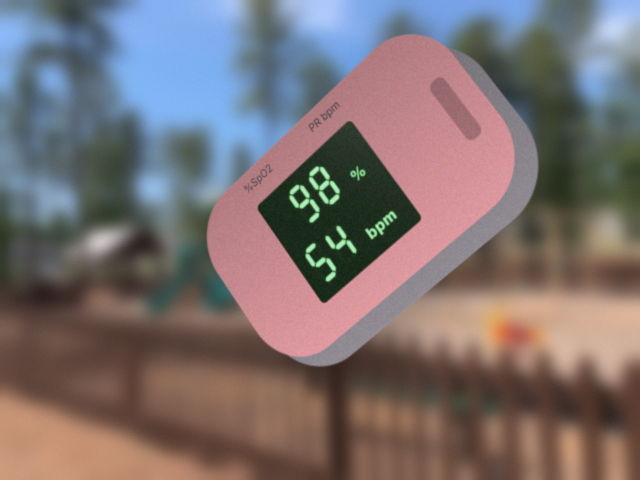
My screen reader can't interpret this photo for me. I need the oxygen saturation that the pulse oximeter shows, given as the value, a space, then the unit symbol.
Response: 98 %
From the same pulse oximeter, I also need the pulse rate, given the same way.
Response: 54 bpm
